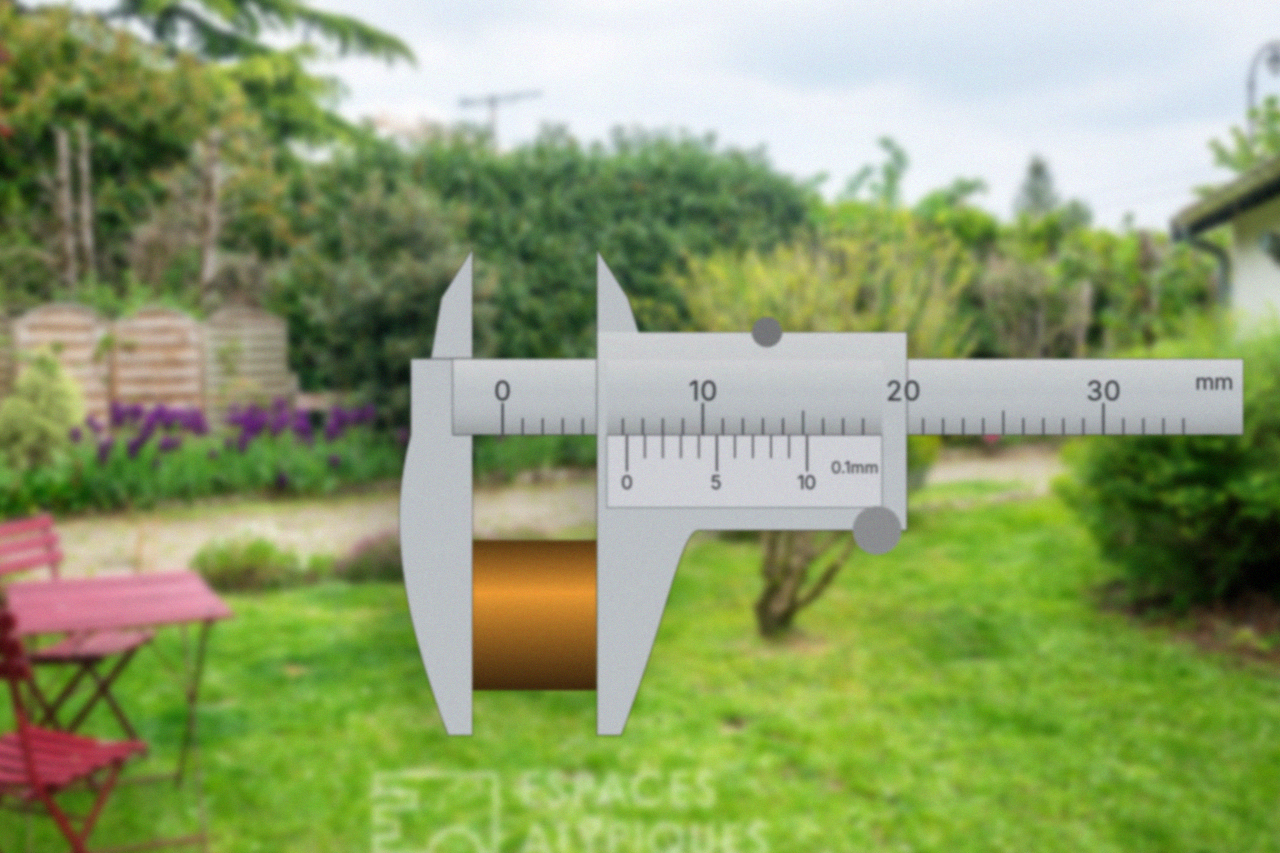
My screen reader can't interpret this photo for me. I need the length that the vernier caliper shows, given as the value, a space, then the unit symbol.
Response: 6.2 mm
